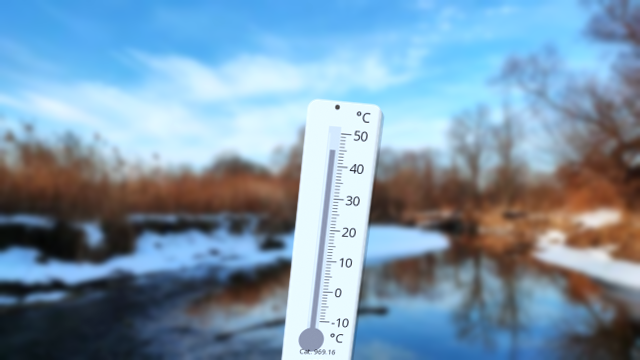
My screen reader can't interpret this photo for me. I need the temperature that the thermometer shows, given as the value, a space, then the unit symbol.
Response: 45 °C
